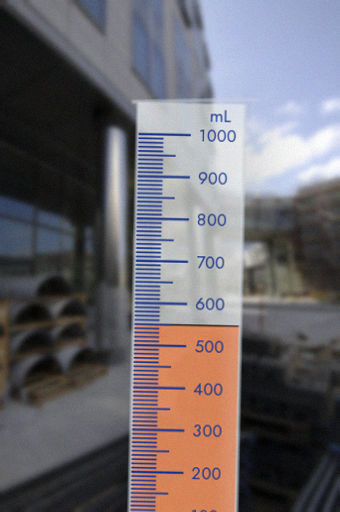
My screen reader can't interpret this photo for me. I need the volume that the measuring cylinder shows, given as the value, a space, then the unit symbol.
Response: 550 mL
